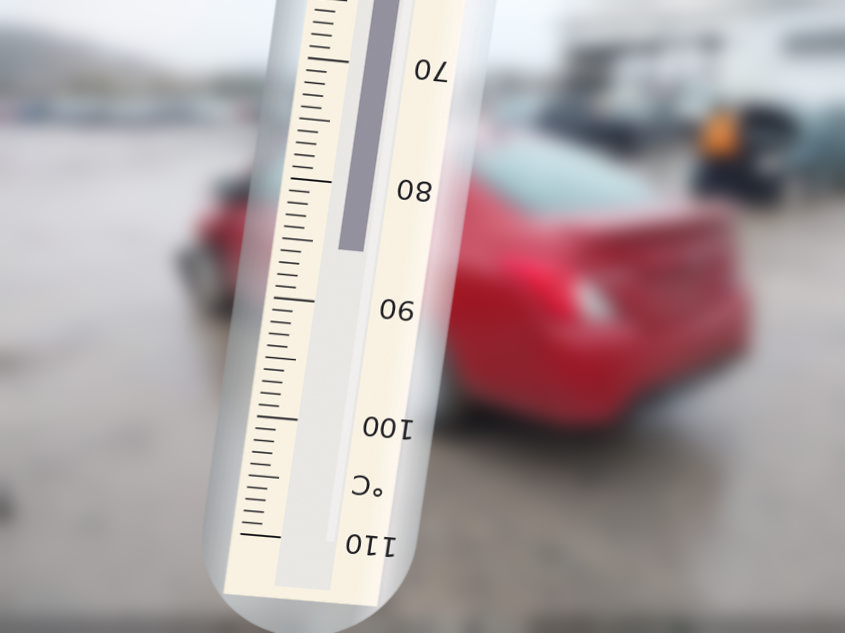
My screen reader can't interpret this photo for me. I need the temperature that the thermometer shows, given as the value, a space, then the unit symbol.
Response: 85.5 °C
